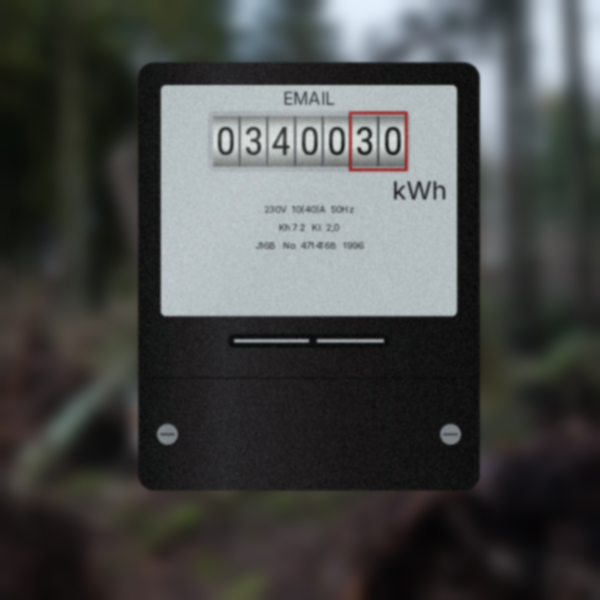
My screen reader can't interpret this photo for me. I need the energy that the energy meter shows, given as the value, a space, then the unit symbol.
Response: 3400.30 kWh
